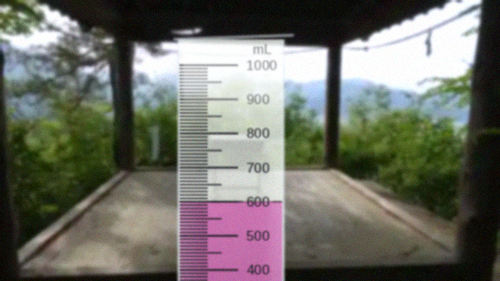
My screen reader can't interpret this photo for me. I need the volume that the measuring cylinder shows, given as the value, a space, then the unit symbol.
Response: 600 mL
